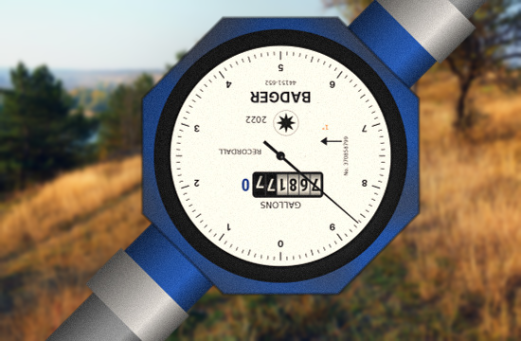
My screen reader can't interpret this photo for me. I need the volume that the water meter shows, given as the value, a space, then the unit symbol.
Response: 7681768.6 gal
